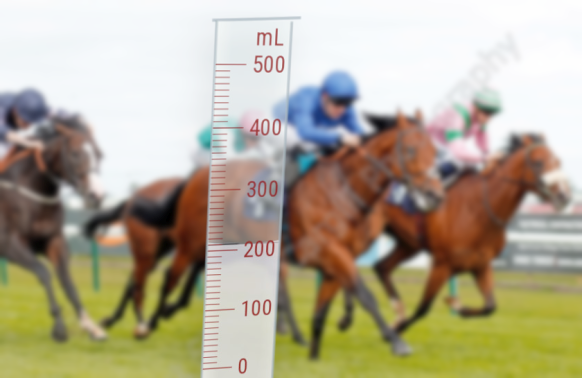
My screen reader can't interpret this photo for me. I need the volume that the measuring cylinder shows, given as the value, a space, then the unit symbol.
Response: 210 mL
